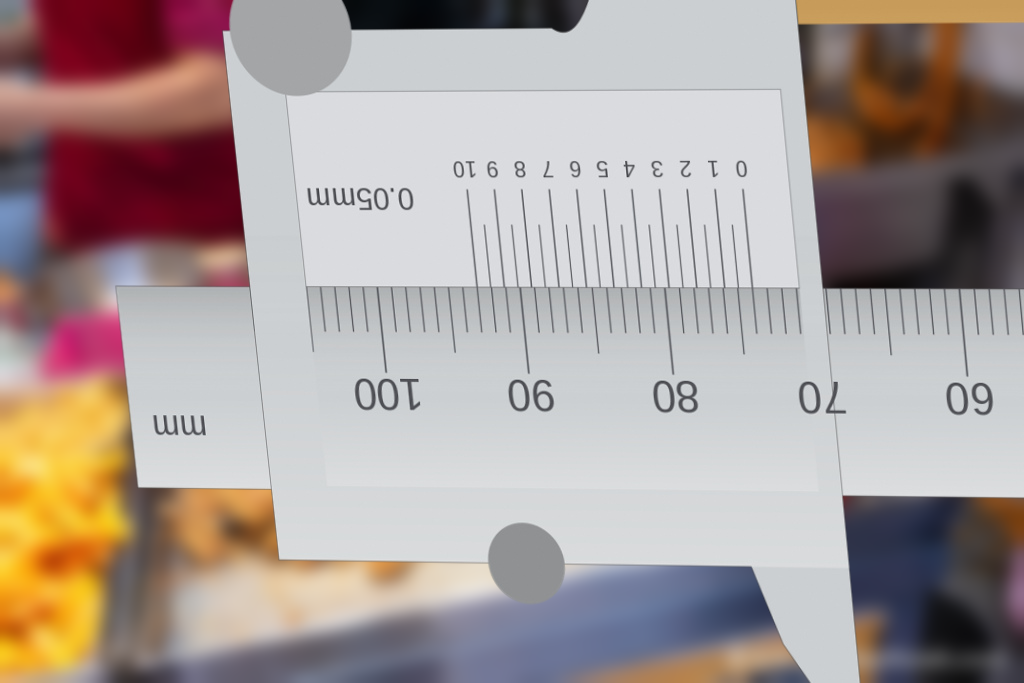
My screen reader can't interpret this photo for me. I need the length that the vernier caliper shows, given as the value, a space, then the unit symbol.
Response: 74.0 mm
